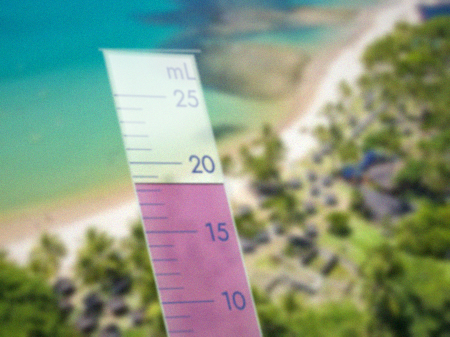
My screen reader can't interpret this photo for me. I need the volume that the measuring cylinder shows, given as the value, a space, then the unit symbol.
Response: 18.5 mL
